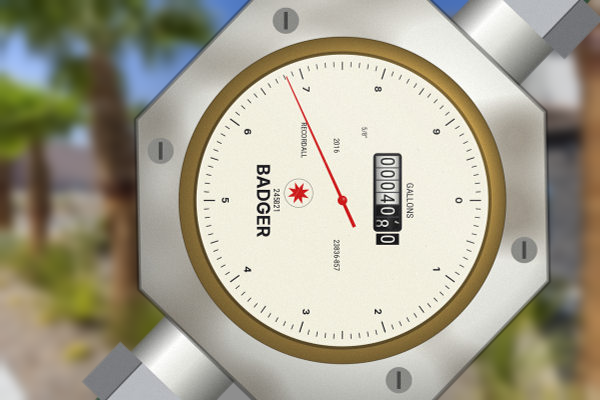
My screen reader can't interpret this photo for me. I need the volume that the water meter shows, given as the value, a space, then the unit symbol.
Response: 4076.8 gal
